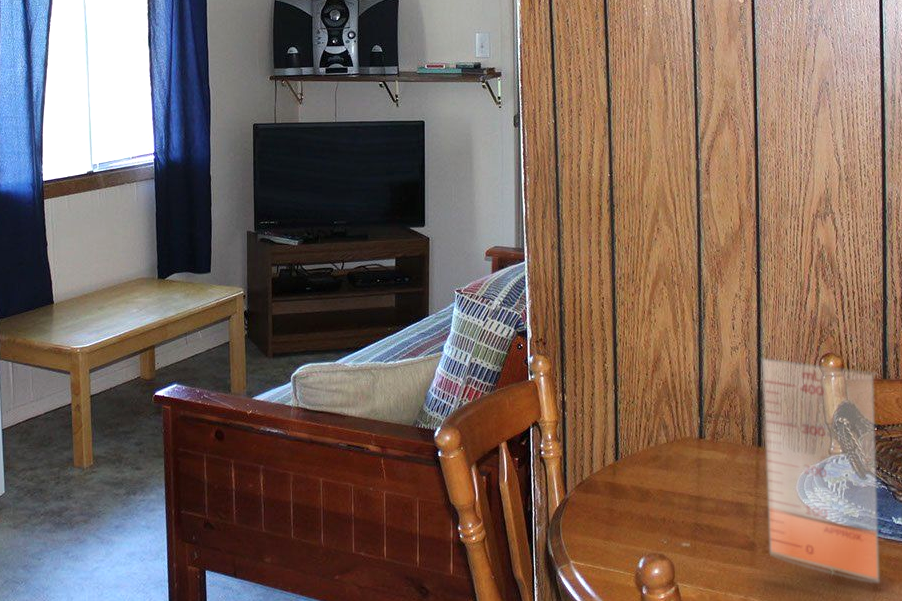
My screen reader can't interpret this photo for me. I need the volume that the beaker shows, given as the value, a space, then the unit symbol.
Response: 75 mL
